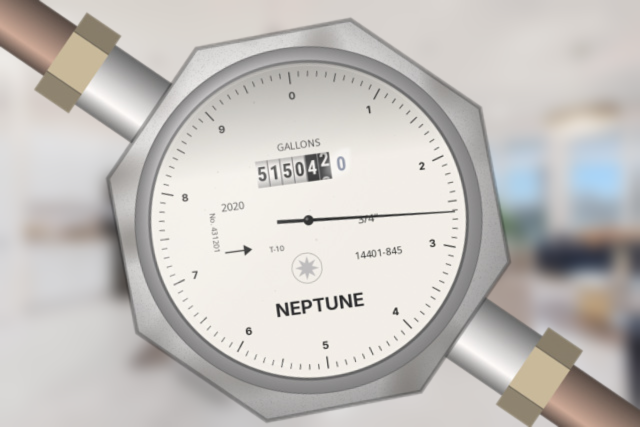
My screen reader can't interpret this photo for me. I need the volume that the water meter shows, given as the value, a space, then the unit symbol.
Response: 5150422.6 gal
